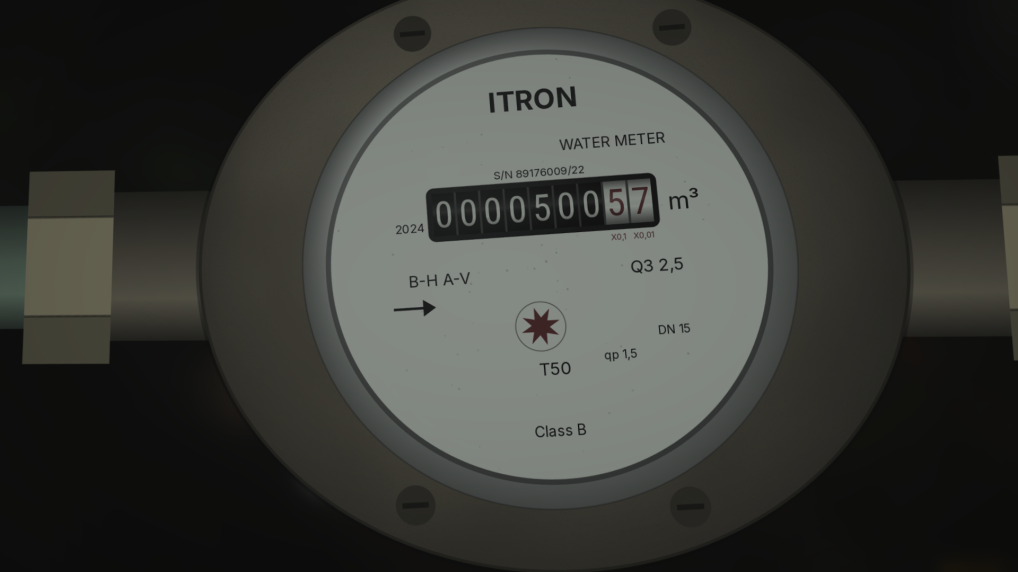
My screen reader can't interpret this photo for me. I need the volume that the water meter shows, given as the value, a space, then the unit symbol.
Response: 500.57 m³
